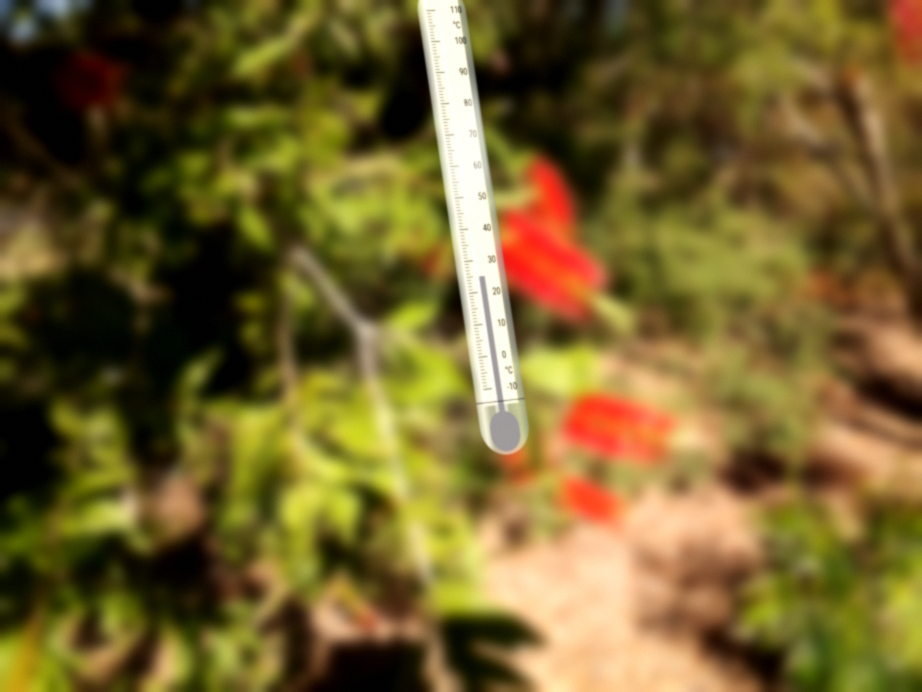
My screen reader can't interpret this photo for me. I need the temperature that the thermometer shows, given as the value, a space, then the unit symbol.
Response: 25 °C
